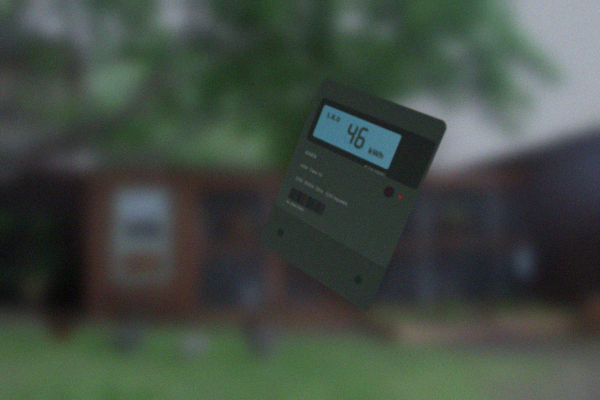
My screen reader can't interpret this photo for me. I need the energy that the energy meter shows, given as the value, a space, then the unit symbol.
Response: 46 kWh
